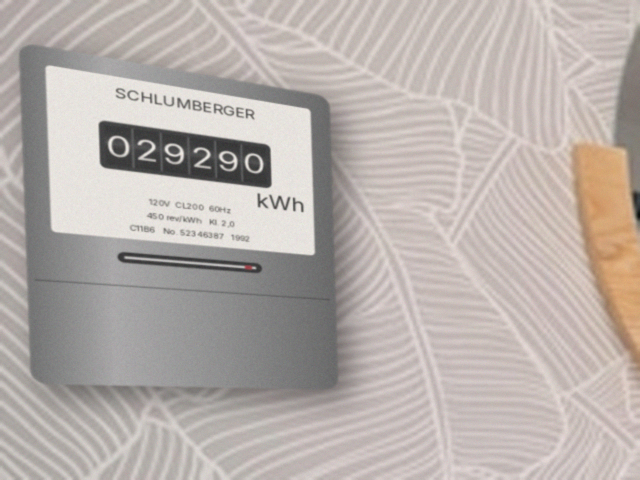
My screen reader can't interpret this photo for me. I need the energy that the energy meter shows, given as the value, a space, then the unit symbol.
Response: 29290 kWh
